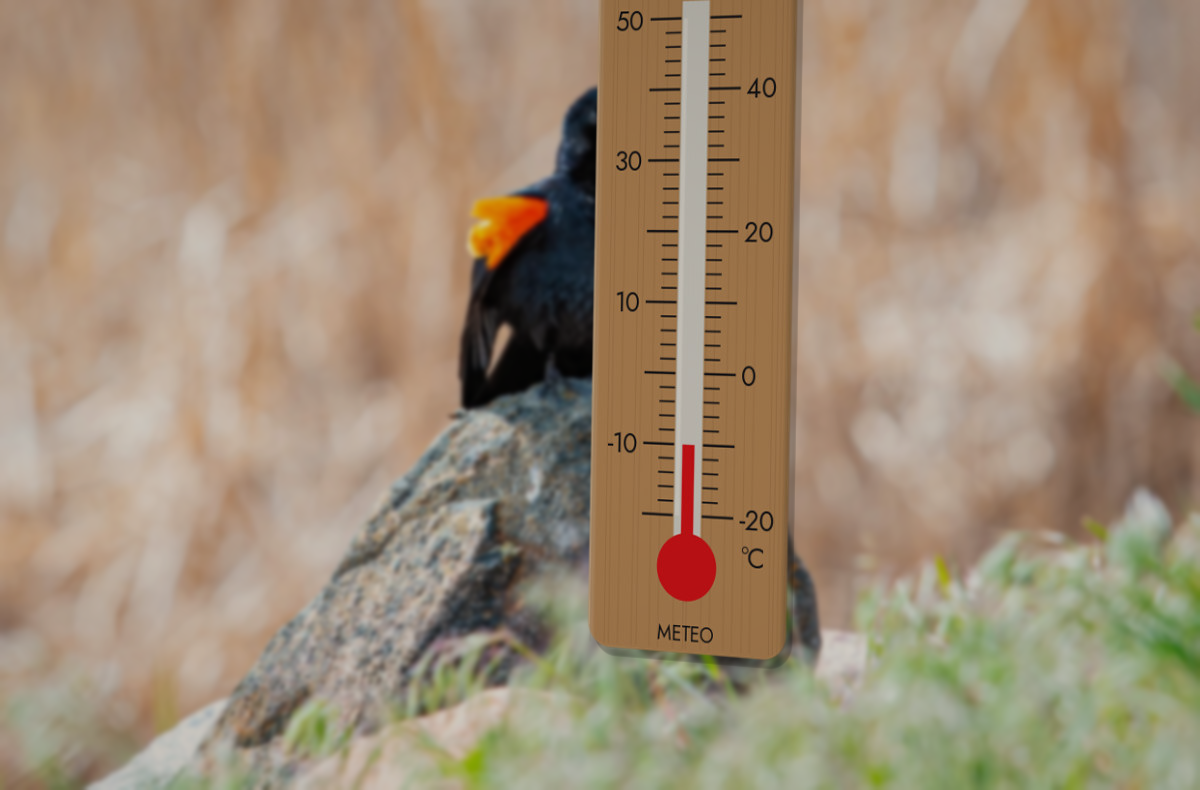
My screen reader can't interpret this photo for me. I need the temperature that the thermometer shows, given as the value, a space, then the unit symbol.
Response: -10 °C
